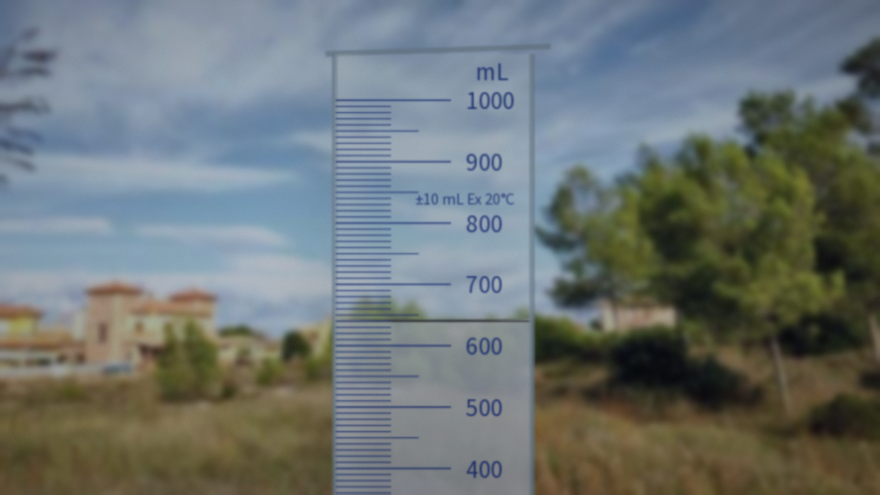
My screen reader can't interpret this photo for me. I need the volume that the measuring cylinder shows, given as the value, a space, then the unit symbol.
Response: 640 mL
